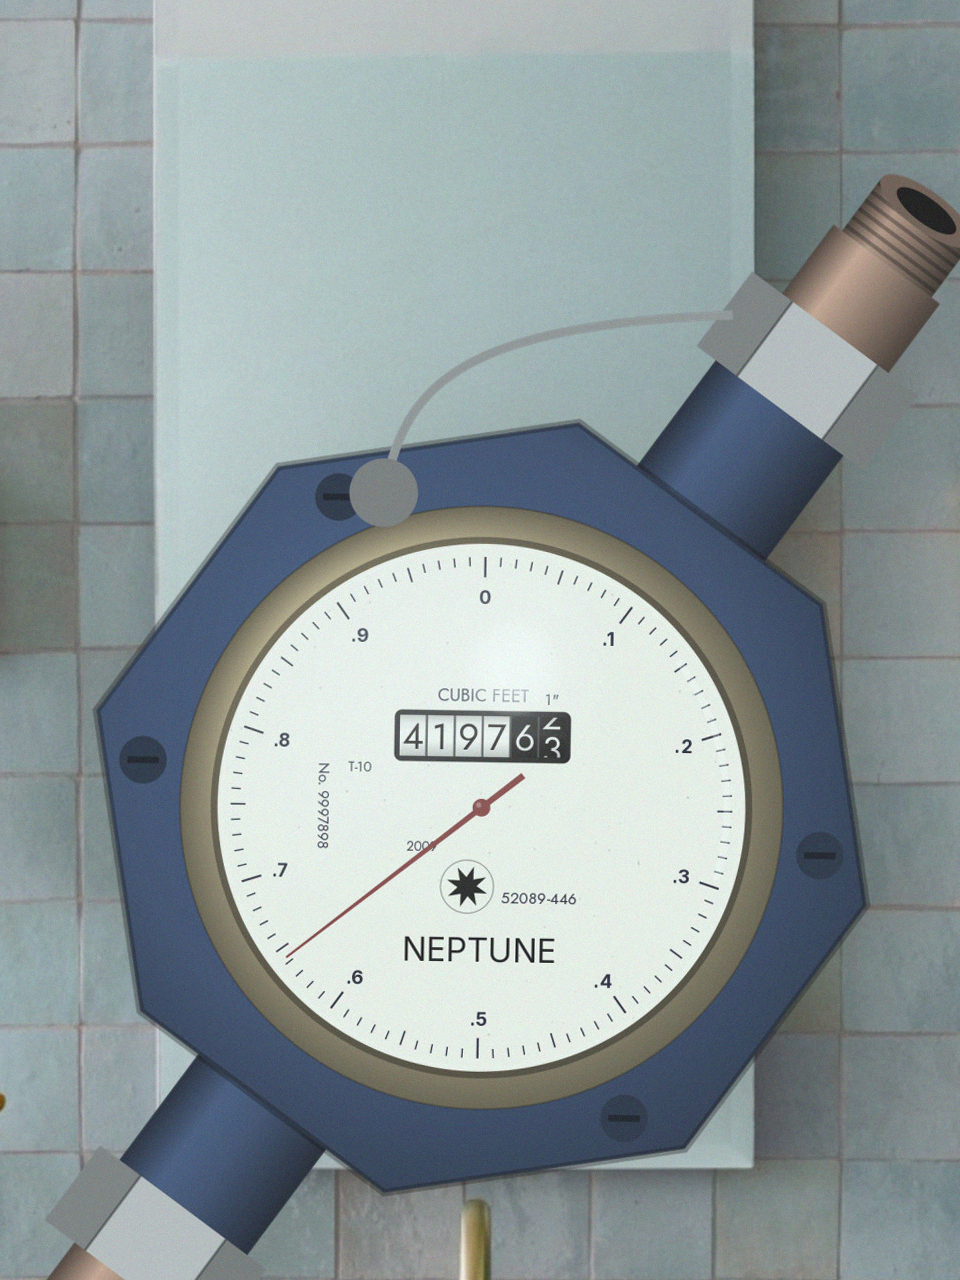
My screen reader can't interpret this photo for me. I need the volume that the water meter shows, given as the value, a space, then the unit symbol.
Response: 419762.64 ft³
